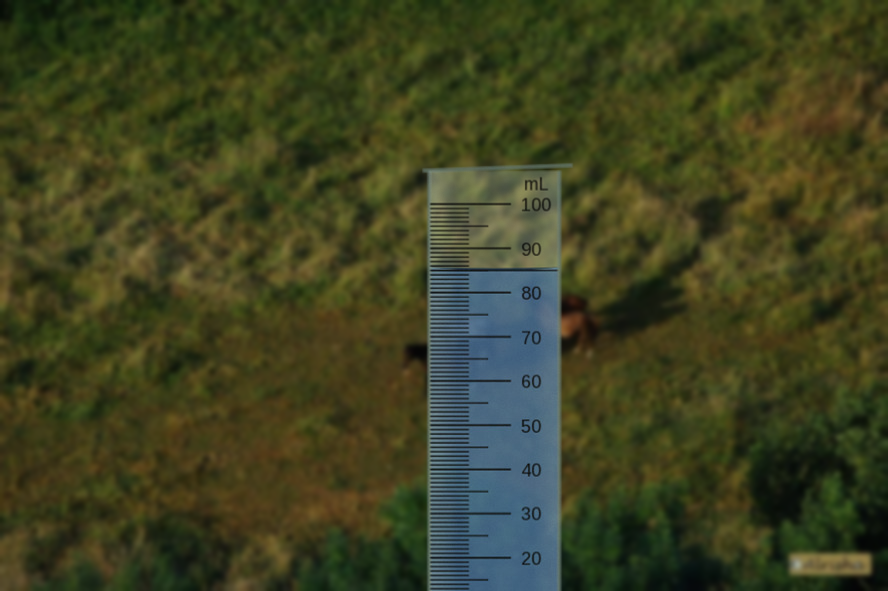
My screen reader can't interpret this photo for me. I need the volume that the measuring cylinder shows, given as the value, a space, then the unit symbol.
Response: 85 mL
